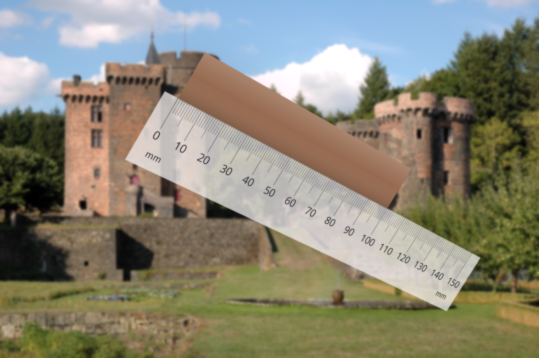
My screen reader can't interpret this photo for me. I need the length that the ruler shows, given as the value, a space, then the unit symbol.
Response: 100 mm
